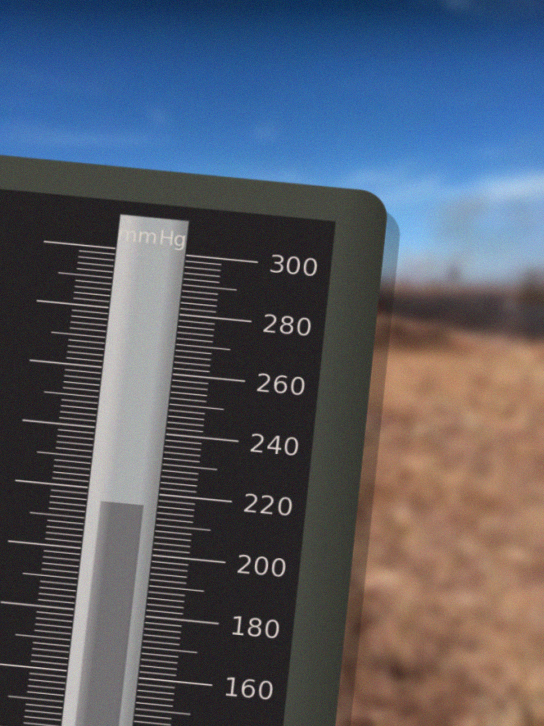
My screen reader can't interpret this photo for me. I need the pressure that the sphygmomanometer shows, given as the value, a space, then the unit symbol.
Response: 216 mmHg
